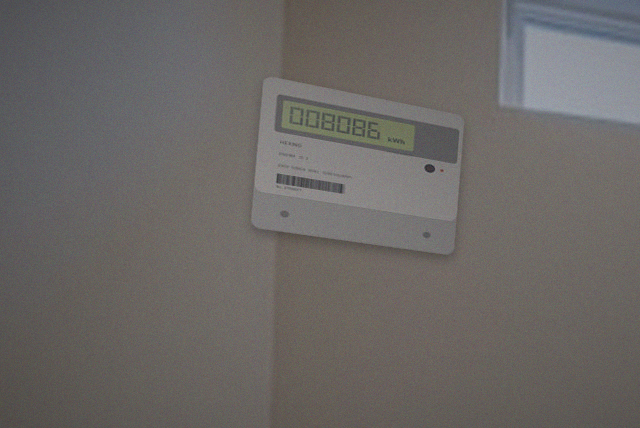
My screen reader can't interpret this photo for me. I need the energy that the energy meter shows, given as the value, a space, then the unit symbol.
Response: 8086 kWh
